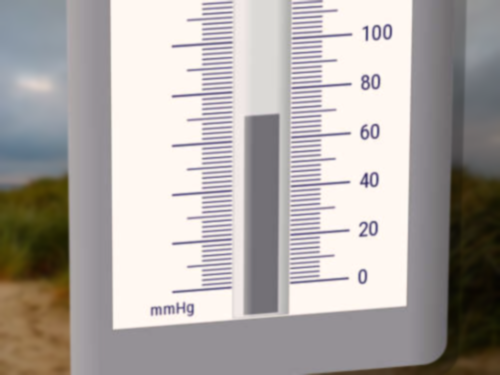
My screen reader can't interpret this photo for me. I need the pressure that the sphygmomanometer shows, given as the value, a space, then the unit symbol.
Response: 70 mmHg
